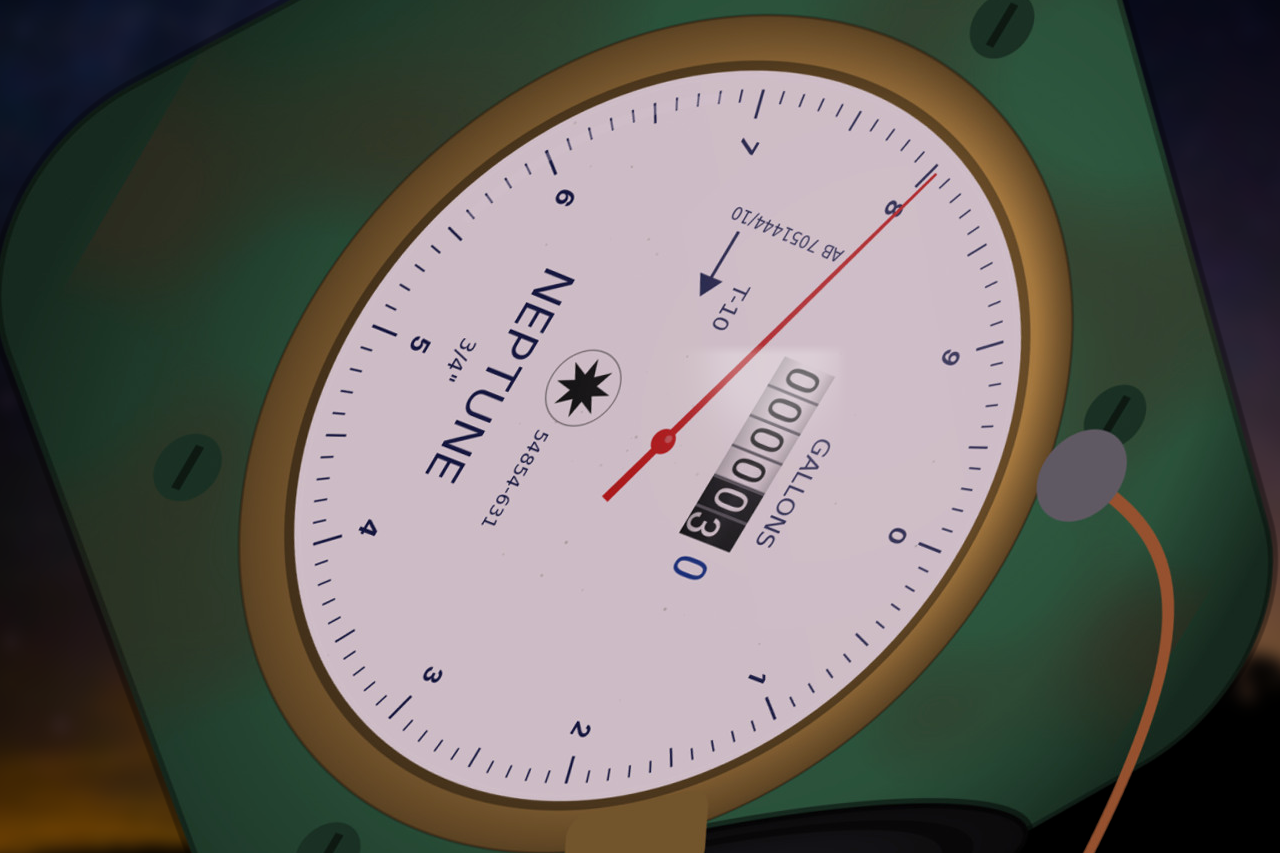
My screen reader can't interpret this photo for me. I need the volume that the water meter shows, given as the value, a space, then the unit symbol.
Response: 28.0 gal
